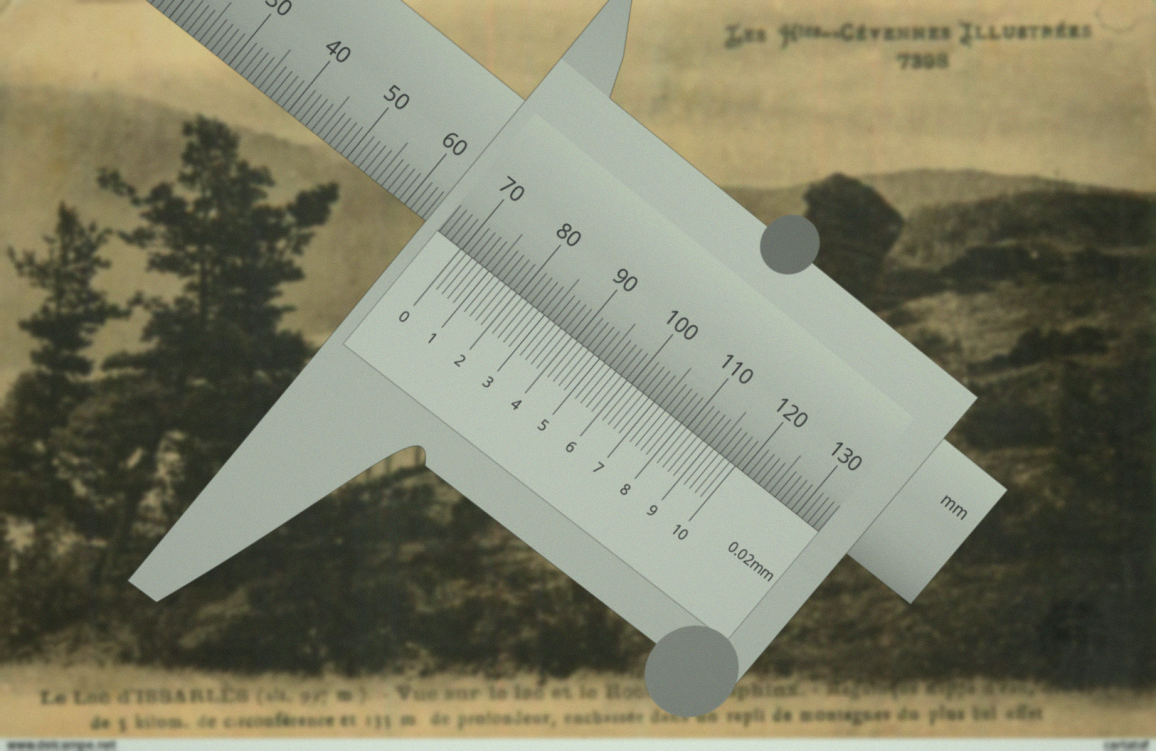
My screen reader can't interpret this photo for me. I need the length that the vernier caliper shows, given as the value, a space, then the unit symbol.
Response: 69.8 mm
